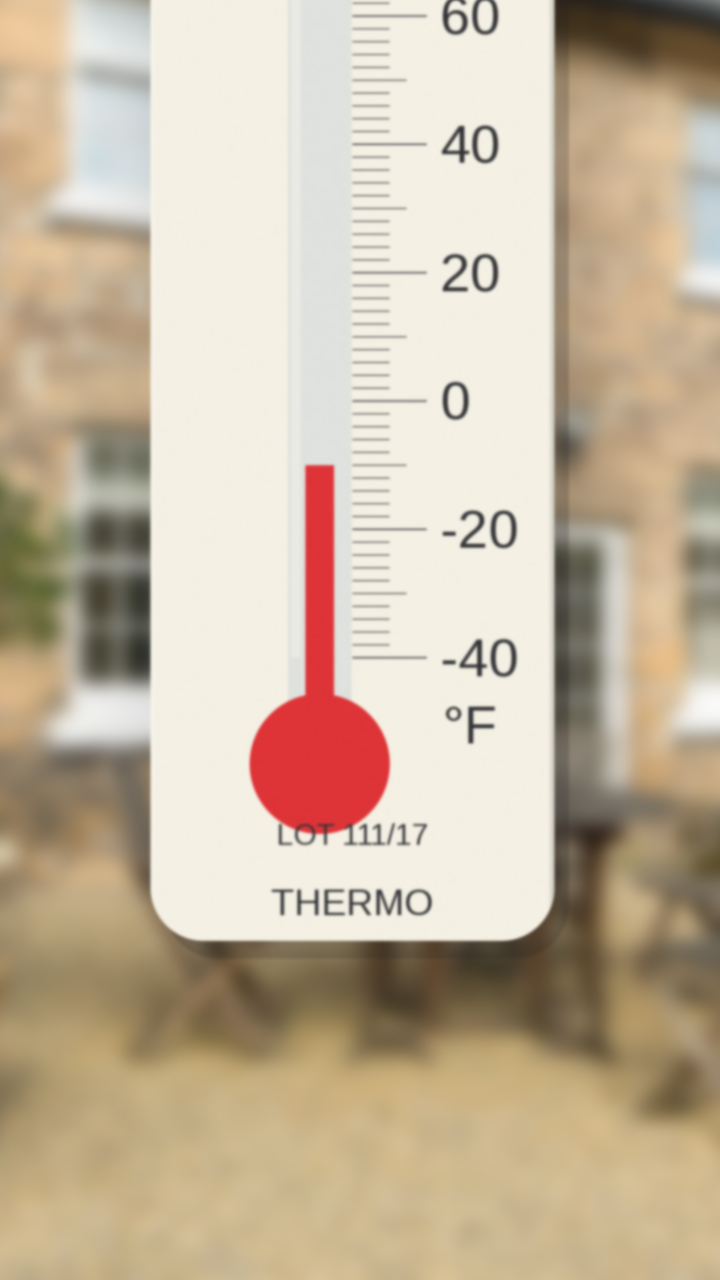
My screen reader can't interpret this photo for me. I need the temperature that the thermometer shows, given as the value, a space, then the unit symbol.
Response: -10 °F
